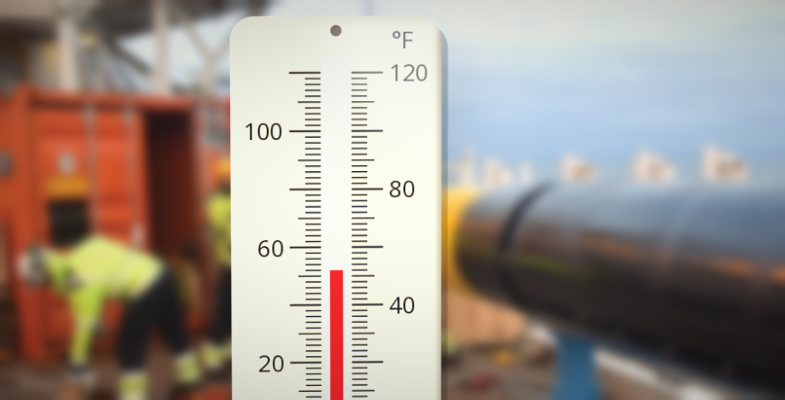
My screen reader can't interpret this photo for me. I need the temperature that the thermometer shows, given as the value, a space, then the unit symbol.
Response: 52 °F
